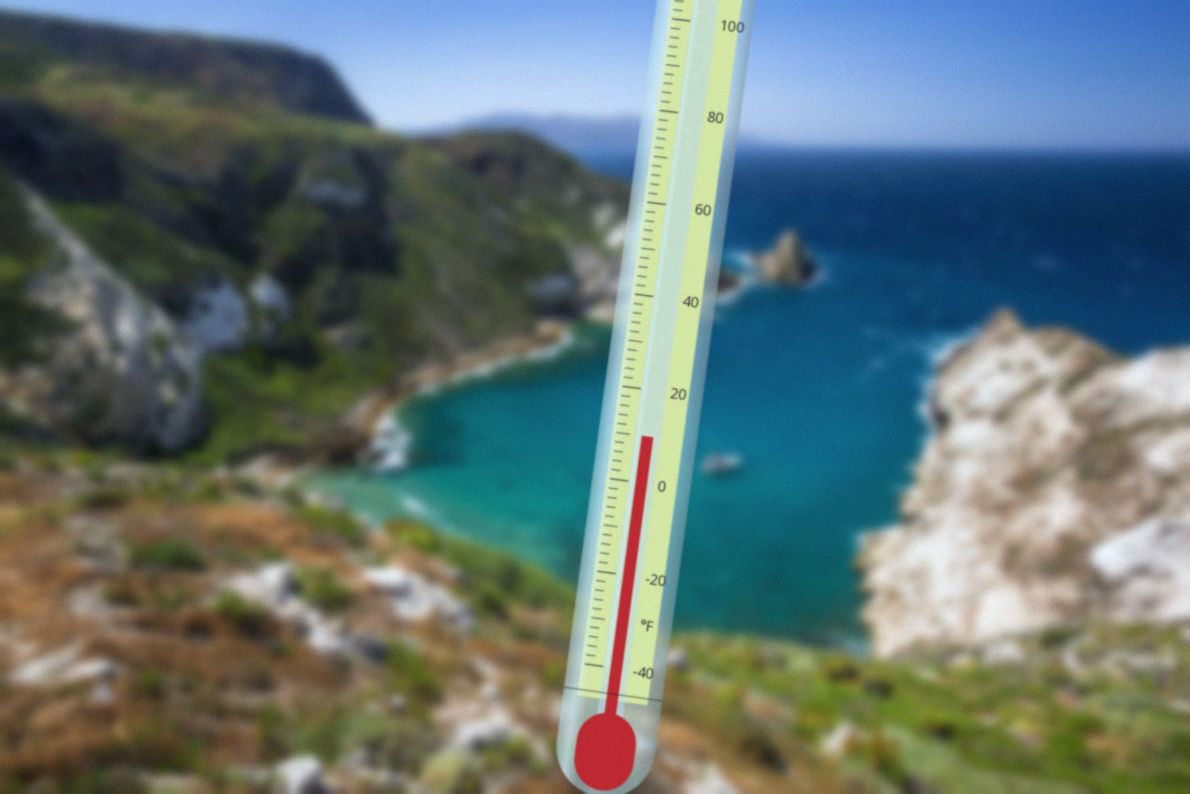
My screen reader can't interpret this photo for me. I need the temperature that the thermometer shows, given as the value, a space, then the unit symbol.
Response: 10 °F
